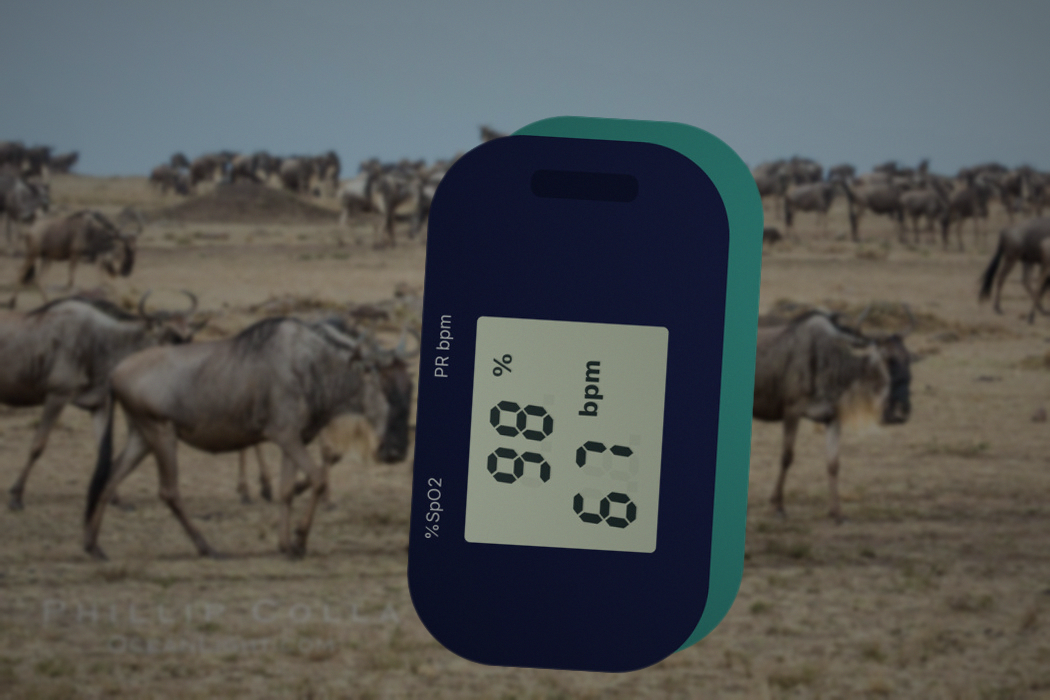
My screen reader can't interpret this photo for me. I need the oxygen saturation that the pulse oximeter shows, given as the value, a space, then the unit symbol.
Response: 98 %
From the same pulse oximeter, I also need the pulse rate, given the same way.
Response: 67 bpm
